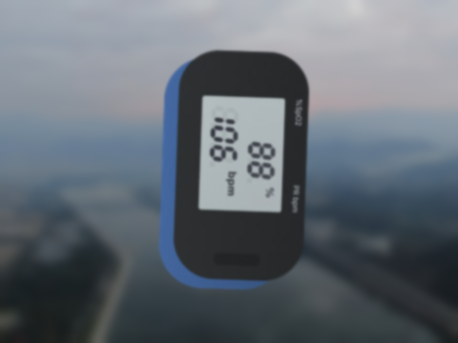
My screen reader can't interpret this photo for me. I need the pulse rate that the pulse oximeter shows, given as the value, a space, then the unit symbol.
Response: 106 bpm
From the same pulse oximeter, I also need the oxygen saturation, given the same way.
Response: 88 %
